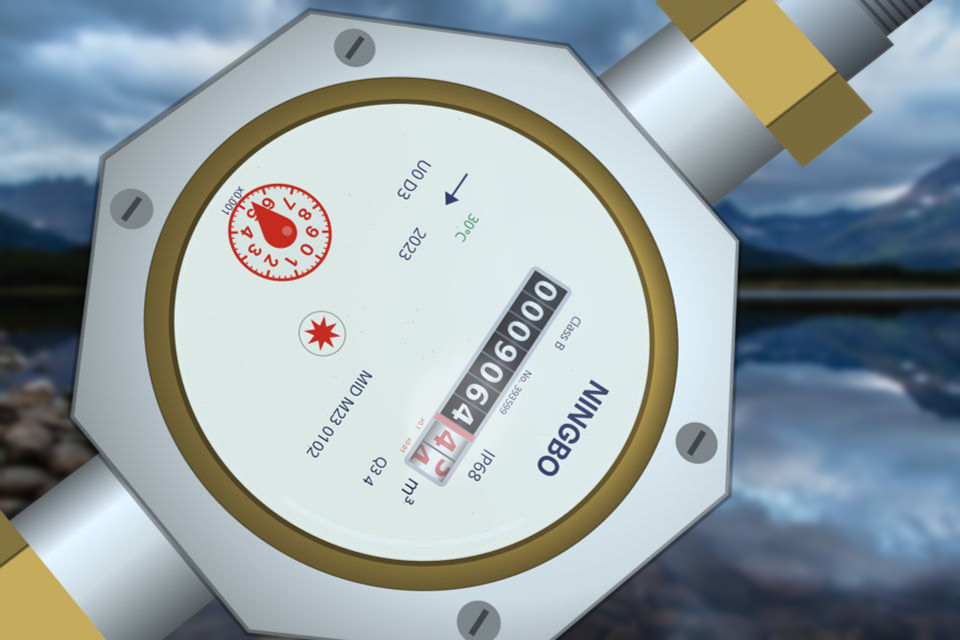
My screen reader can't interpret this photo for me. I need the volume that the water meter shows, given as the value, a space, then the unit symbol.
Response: 9064.435 m³
